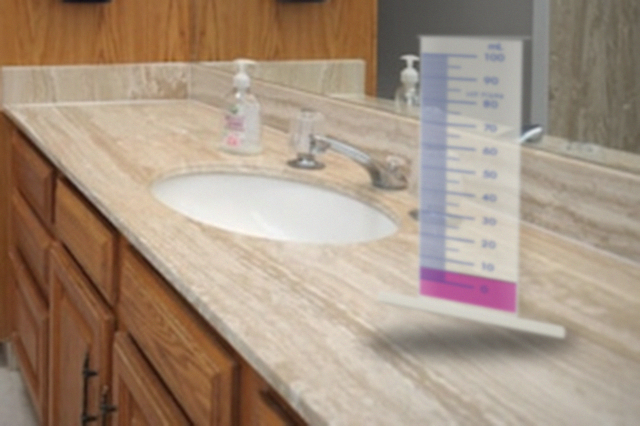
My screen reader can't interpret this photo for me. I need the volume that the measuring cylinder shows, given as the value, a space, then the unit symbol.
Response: 5 mL
